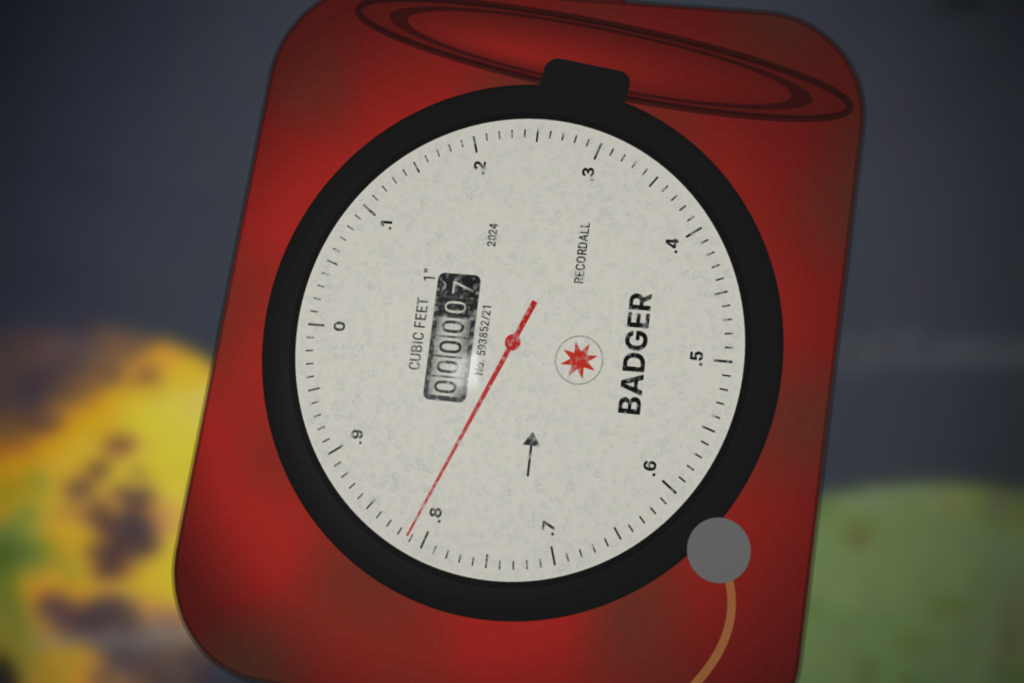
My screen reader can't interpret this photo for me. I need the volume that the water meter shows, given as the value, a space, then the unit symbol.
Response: 6.81 ft³
